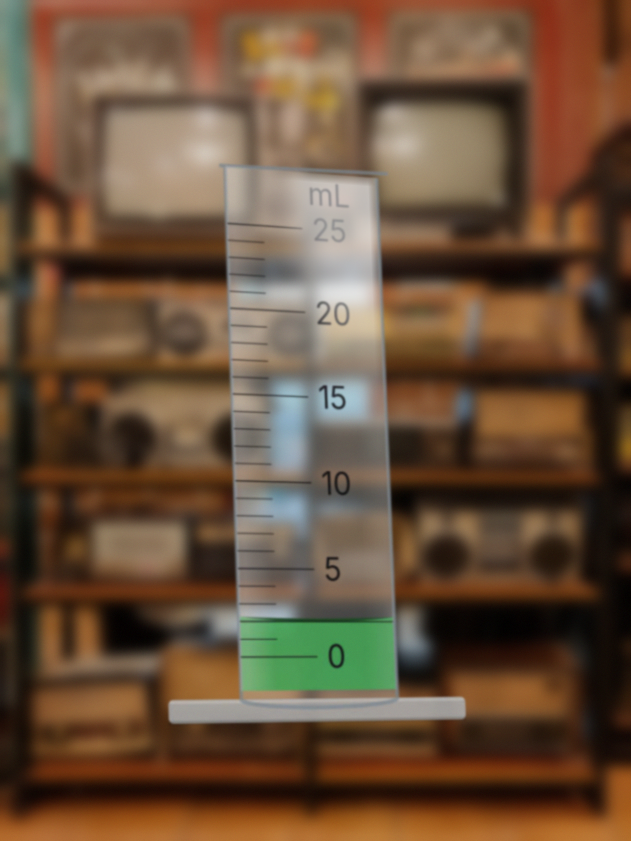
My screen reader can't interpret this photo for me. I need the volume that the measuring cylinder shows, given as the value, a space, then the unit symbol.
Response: 2 mL
